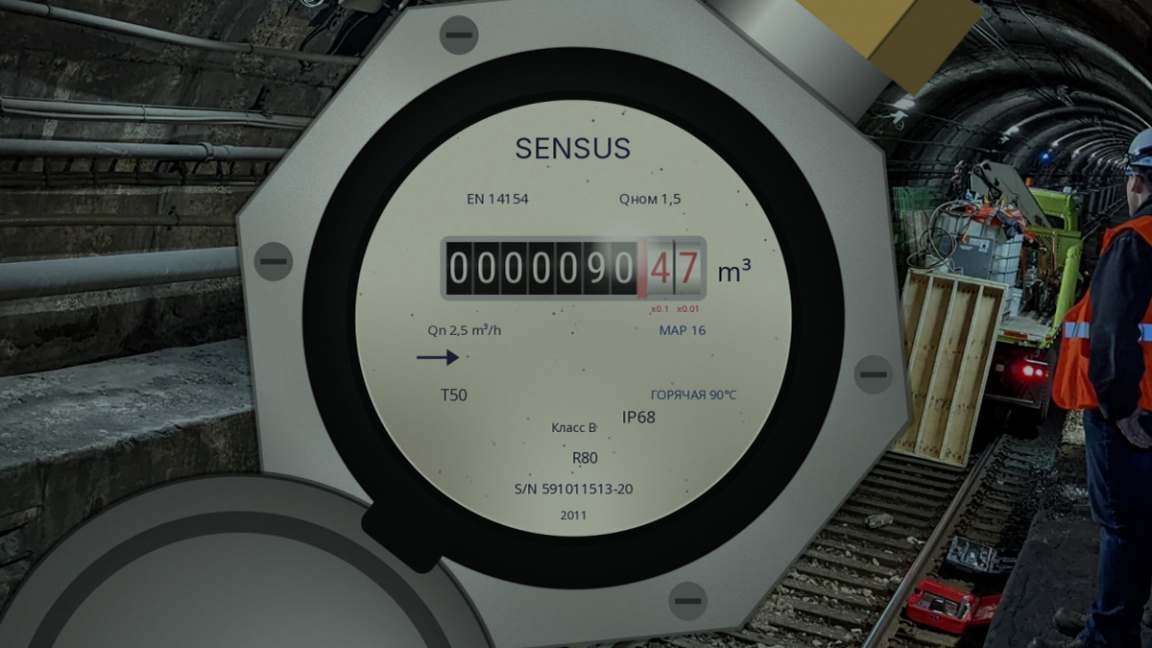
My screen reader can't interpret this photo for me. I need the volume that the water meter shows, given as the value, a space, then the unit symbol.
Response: 90.47 m³
